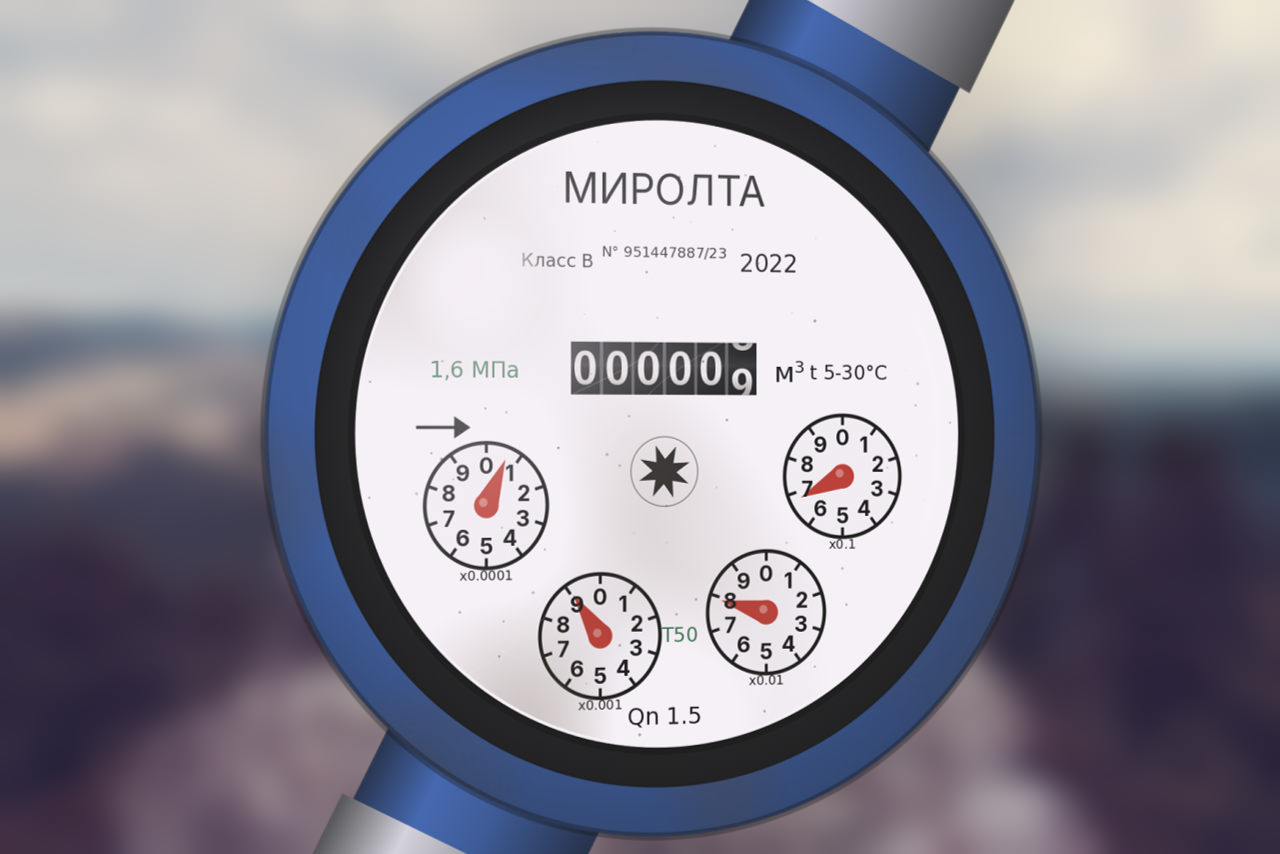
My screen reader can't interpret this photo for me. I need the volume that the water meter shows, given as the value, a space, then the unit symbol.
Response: 8.6790 m³
